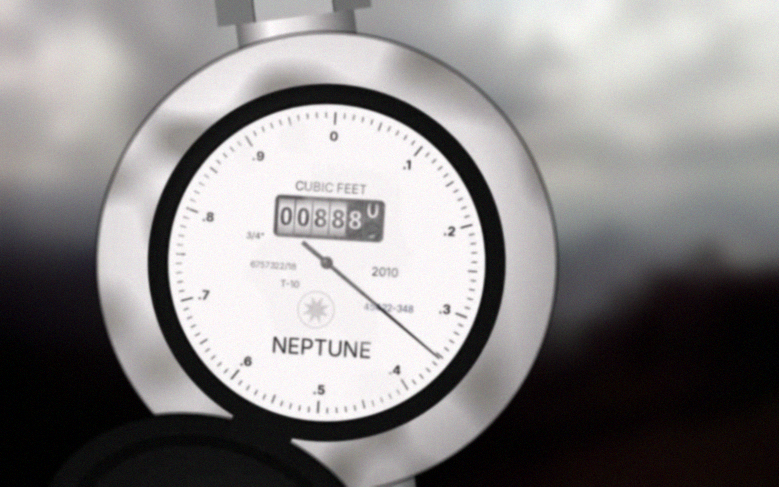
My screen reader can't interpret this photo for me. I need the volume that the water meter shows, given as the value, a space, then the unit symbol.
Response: 8880.35 ft³
